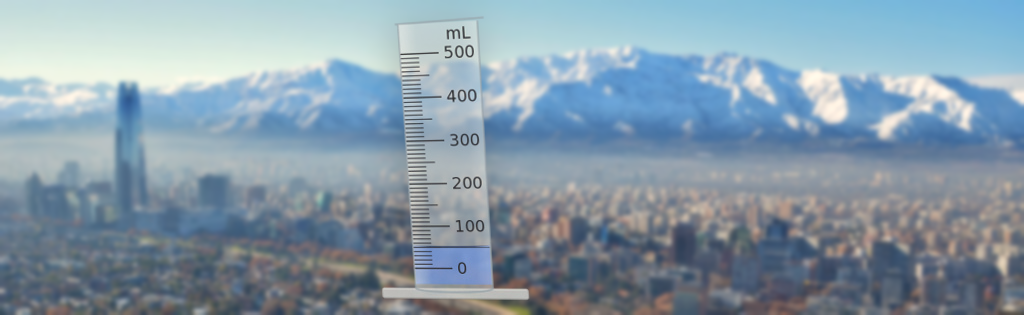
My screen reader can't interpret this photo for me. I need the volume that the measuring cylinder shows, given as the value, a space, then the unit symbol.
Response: 50 mL
